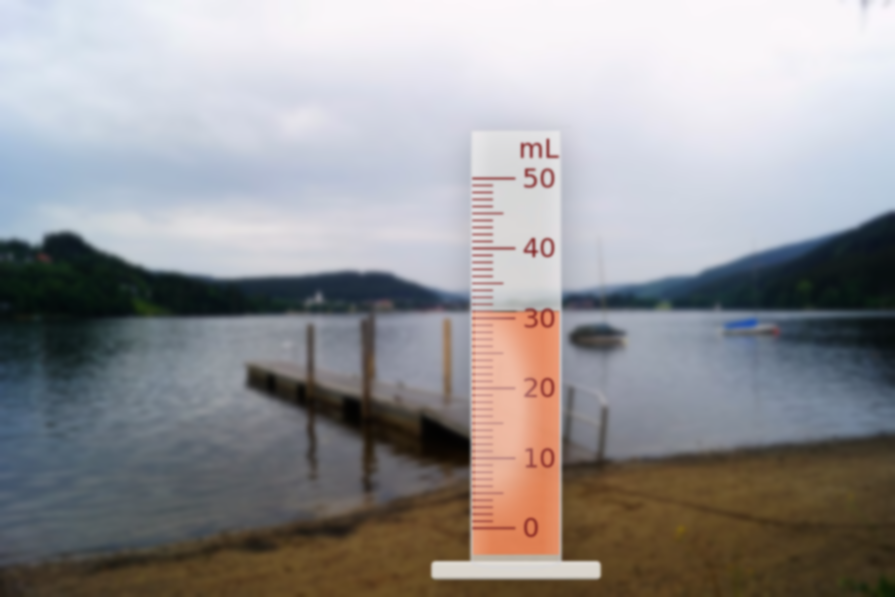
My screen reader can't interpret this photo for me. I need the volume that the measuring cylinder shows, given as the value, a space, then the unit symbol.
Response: 31 mL
